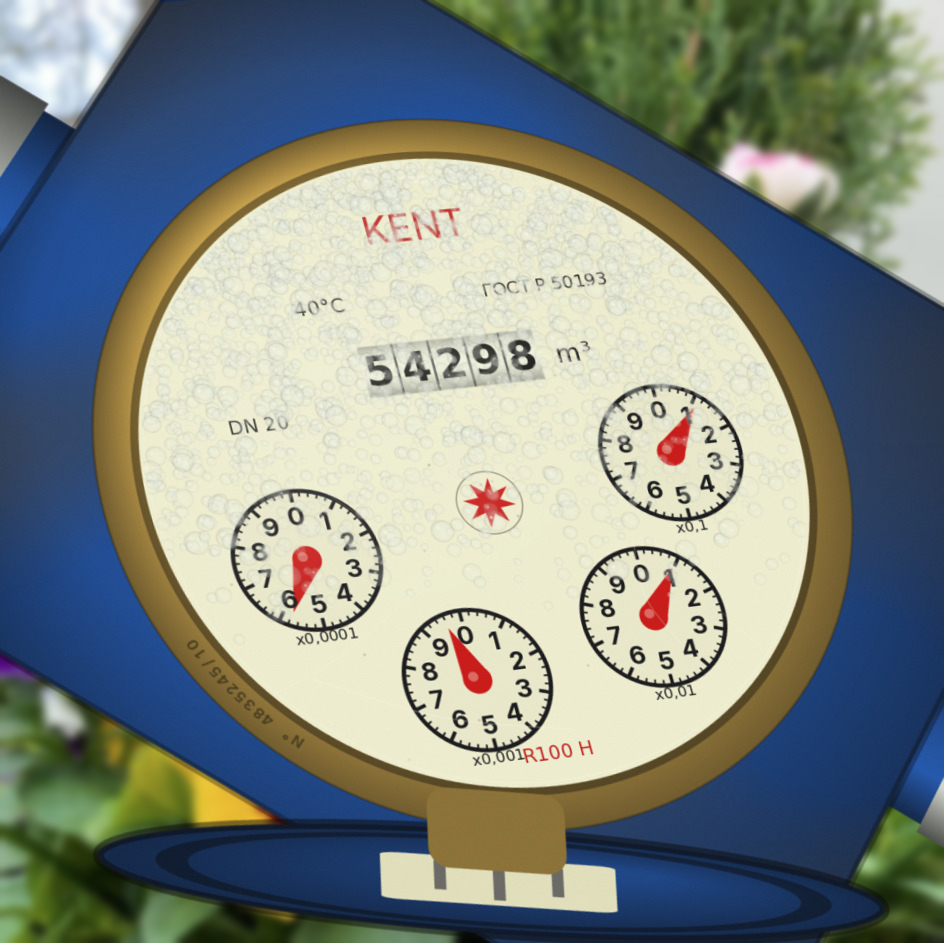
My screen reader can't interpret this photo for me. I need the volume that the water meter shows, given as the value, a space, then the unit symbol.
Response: 54298.1095 m³
